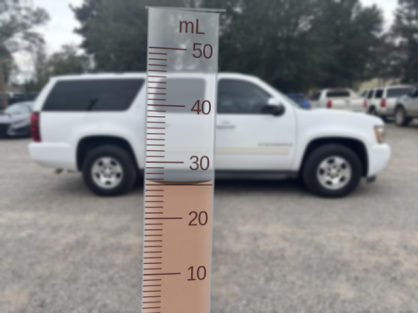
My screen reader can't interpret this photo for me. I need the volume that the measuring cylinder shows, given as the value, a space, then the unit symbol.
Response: 26 mL
